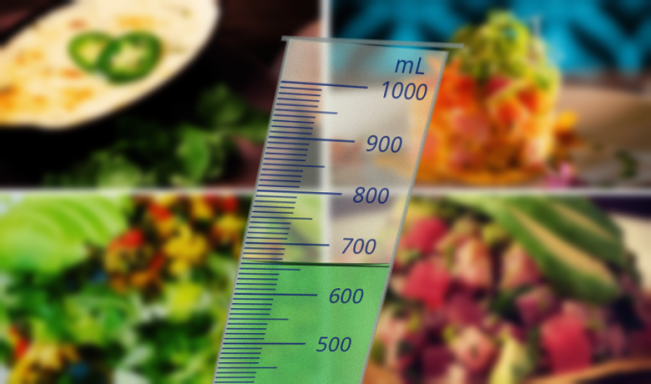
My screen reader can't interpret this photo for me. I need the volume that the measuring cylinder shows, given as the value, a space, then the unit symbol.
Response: 660 mL
